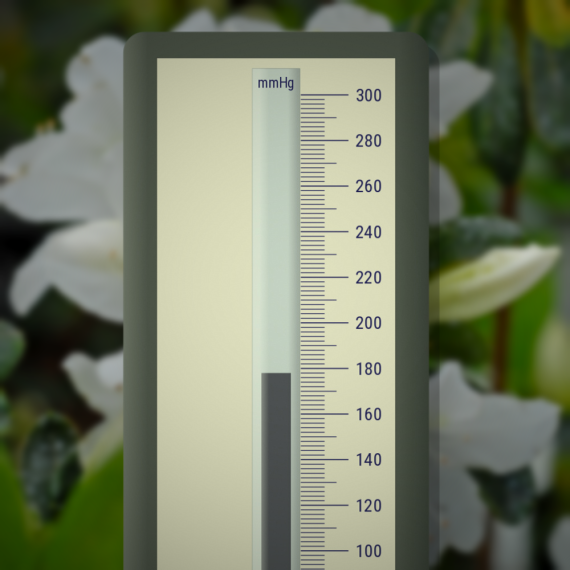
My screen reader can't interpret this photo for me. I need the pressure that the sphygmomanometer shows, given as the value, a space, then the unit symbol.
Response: 178 mmHg
